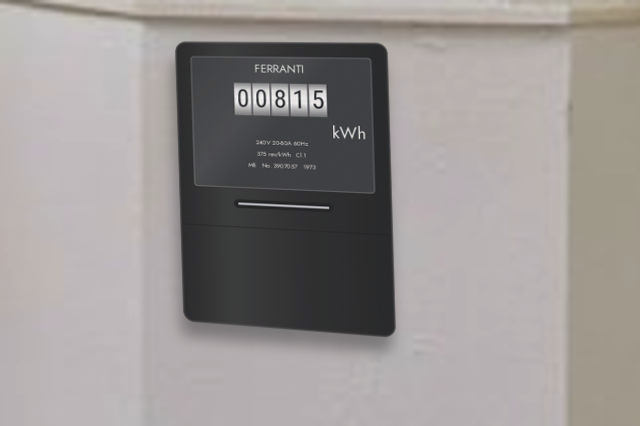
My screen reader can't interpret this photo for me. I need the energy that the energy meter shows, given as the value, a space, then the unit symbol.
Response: 815 kWh
